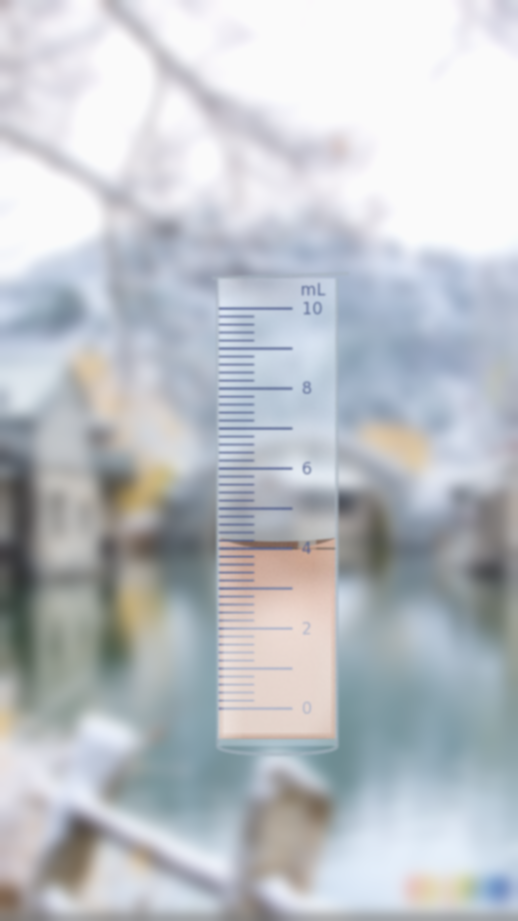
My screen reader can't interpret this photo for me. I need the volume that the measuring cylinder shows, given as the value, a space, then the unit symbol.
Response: 4 mL
